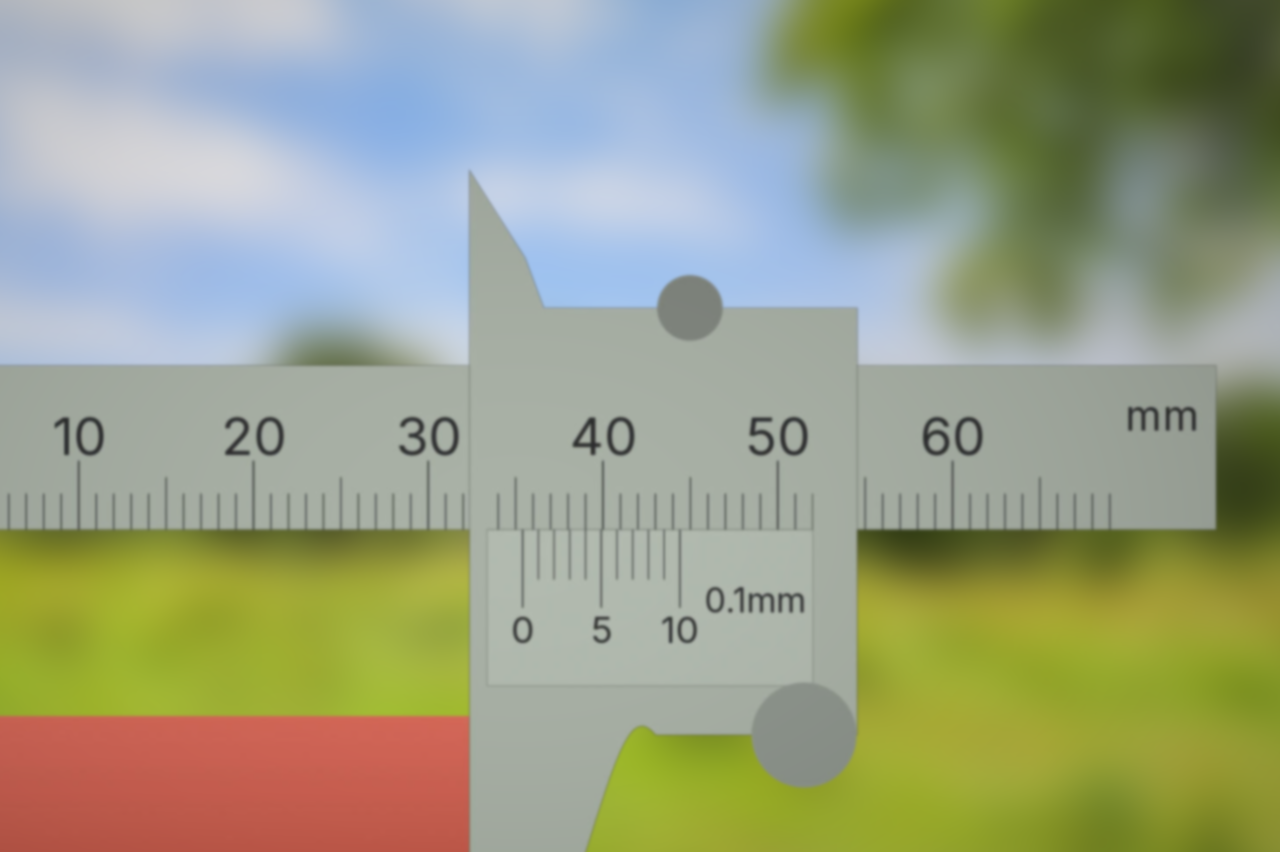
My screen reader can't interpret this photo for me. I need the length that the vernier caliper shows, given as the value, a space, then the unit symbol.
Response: 35.4 mm
